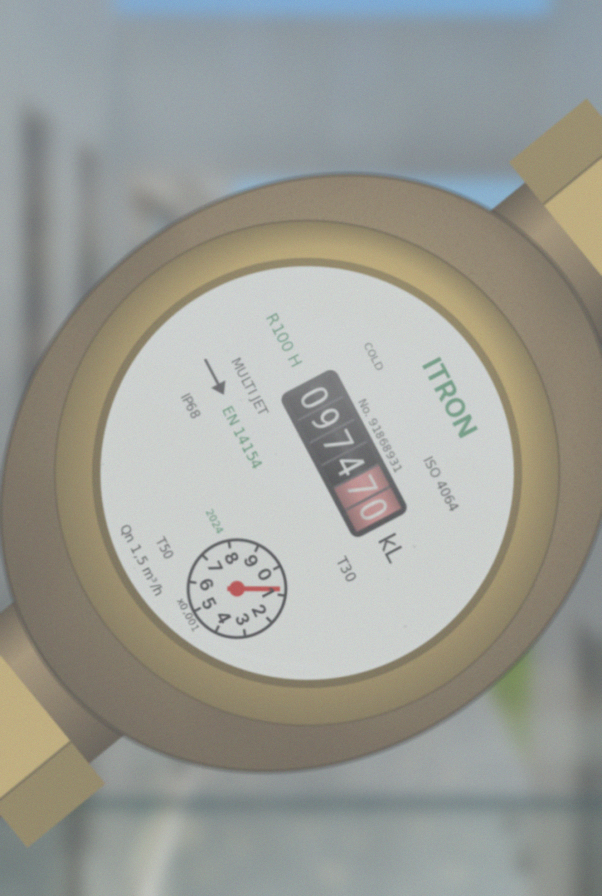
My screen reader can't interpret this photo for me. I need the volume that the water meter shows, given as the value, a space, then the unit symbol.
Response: 974.700 kL
